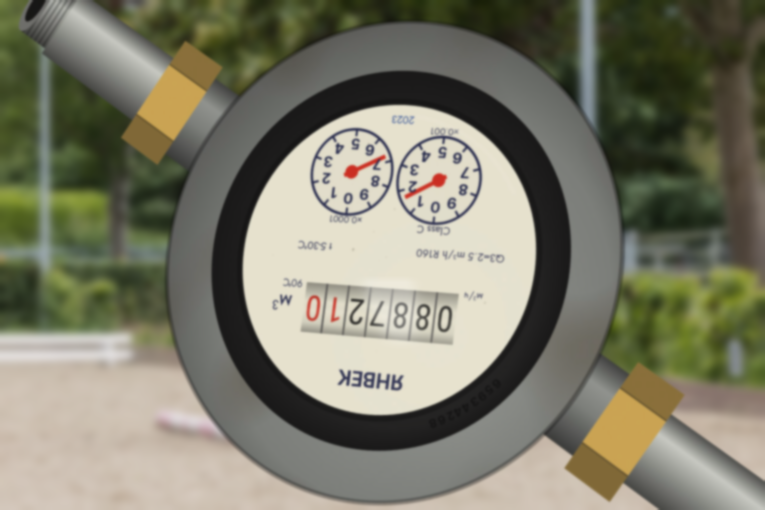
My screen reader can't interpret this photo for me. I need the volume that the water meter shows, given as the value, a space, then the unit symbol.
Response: 8872.1016 m³
